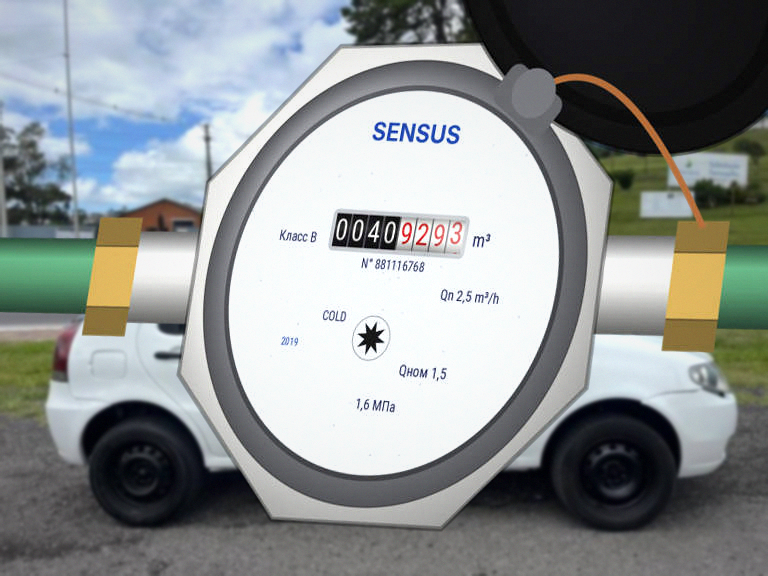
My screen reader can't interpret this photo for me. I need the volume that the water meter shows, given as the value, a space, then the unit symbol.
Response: 40.9293 m³
